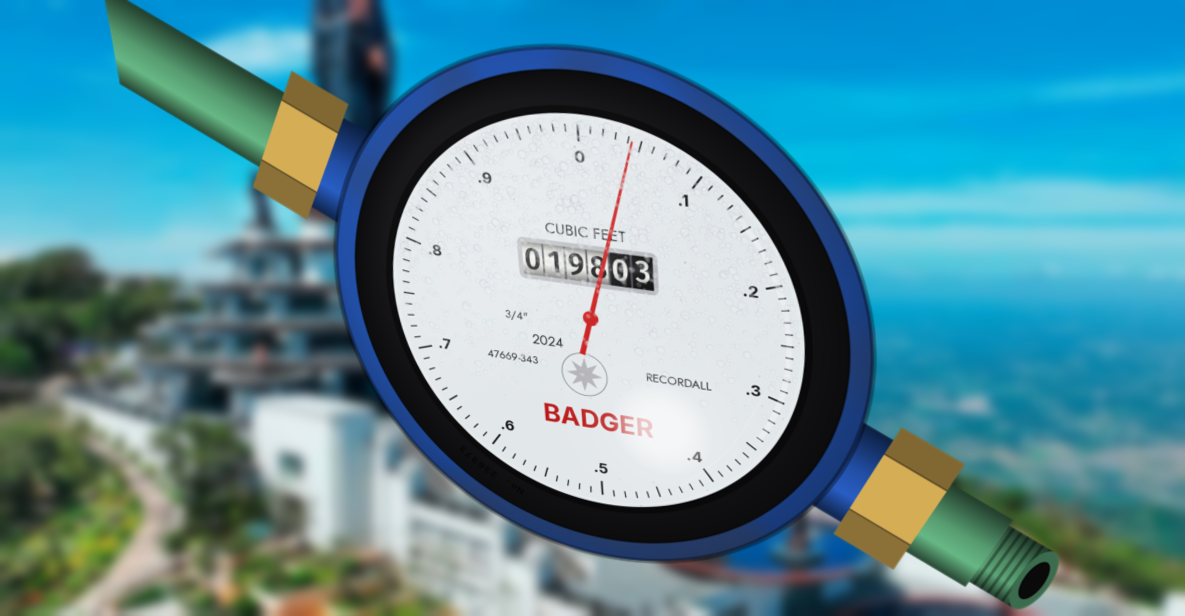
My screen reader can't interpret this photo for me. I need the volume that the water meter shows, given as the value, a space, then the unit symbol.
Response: 19803.04 ft³
